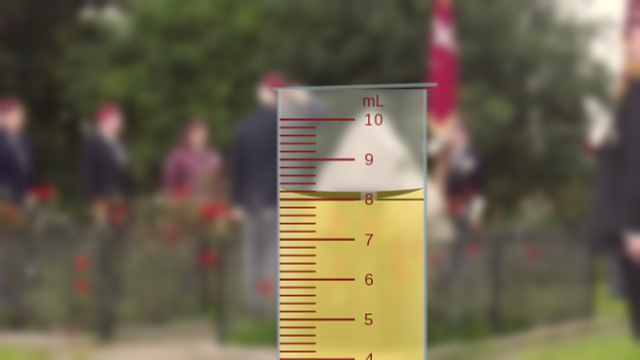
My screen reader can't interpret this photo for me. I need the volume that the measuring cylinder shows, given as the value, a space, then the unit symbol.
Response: 8 mL
